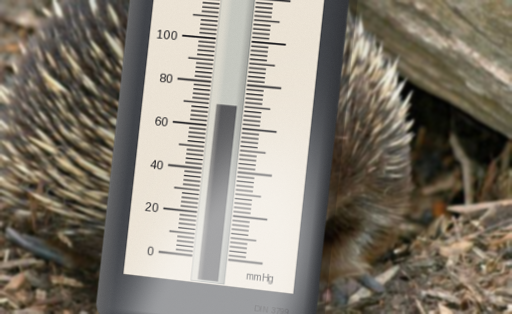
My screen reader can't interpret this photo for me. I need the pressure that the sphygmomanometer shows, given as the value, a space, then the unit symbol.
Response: 70 mmHg
